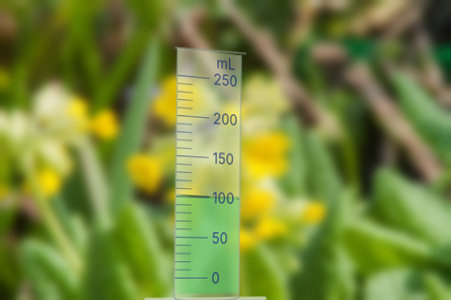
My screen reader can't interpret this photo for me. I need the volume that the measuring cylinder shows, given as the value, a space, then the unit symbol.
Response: 100 mL
